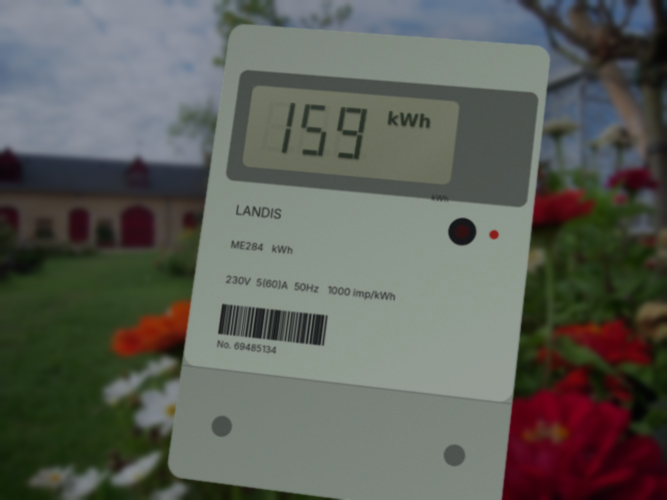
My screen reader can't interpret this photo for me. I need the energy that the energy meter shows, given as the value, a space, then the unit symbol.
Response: 159 kWh
